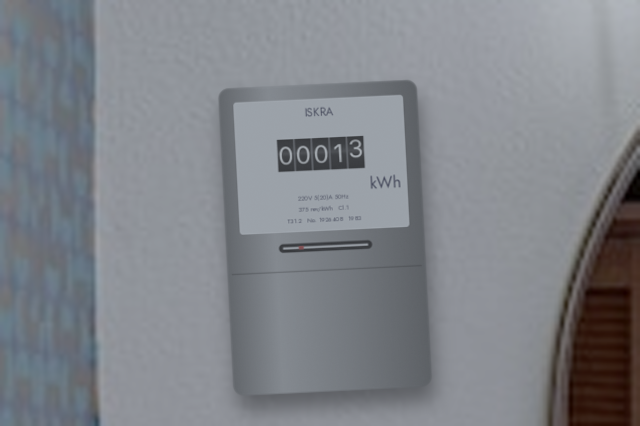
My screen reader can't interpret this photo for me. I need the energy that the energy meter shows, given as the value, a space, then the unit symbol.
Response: 13 kWh
